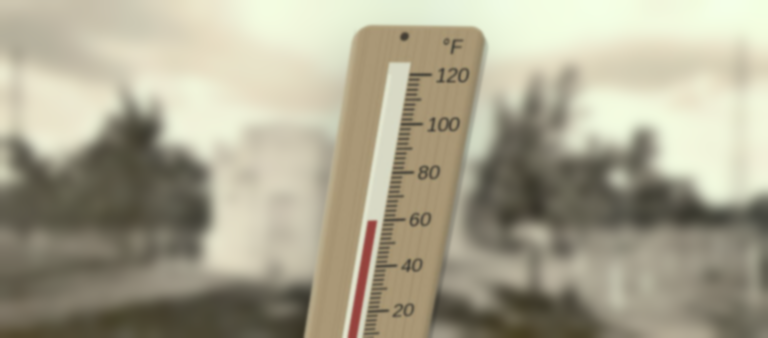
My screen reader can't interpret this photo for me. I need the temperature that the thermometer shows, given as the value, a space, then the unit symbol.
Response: 60 °F
